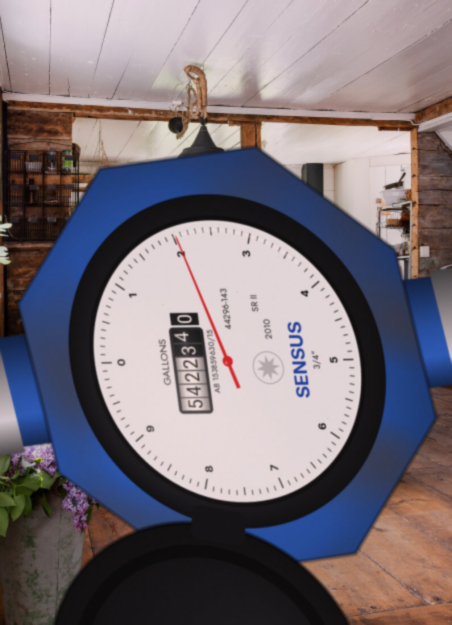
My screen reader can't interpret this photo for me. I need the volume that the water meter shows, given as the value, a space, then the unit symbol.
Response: 5422342.0 gal
